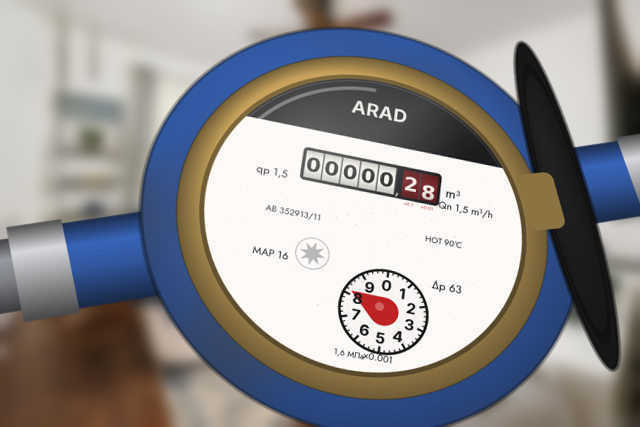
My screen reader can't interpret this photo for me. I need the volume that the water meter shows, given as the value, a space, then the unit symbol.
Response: 0.278 m³
